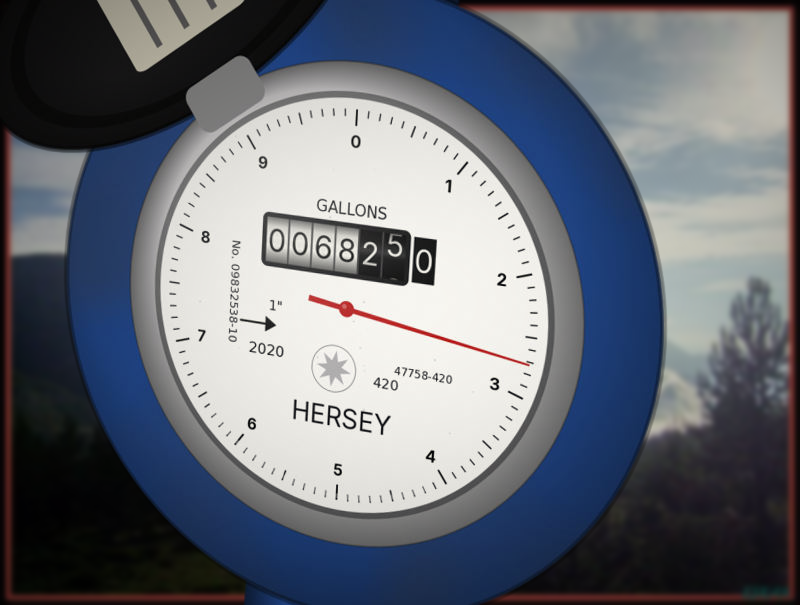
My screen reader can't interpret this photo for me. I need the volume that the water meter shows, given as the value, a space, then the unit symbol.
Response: 68252.7 gal
